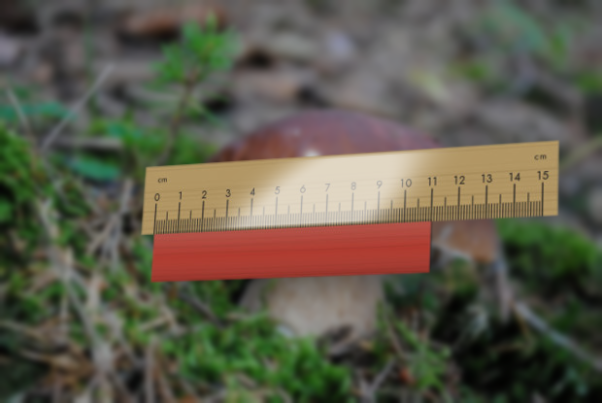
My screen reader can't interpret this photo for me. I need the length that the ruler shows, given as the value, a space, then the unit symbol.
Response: 11 cm
